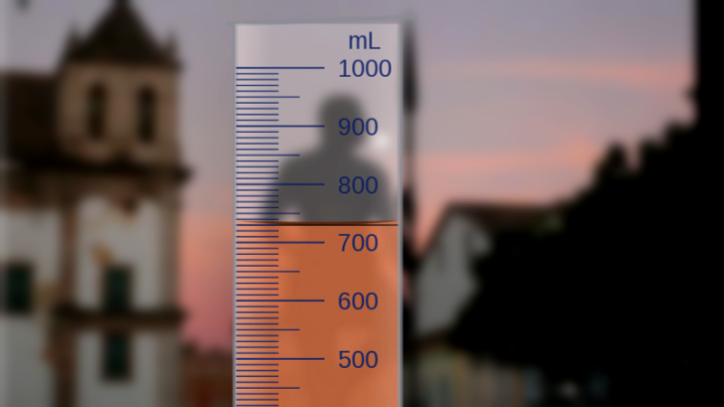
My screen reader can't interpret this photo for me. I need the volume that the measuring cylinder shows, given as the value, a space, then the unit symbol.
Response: 730 mL
